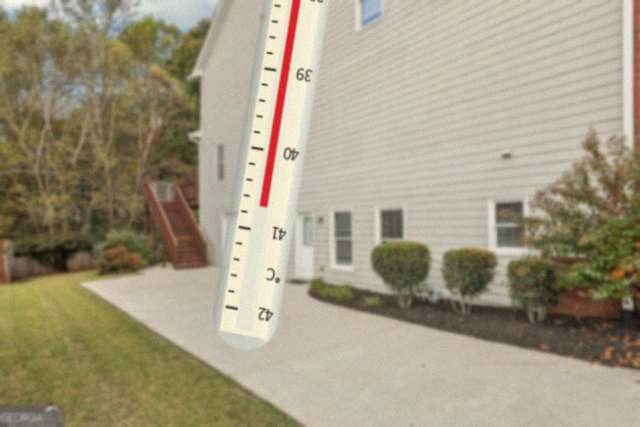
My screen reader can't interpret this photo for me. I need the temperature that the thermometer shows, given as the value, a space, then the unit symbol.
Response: 40.7 °C
